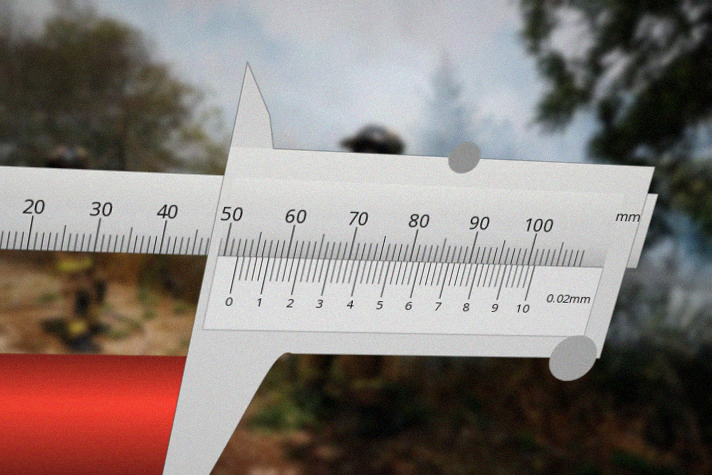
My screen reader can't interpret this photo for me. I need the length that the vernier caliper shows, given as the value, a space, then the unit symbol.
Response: 52.2 mm
